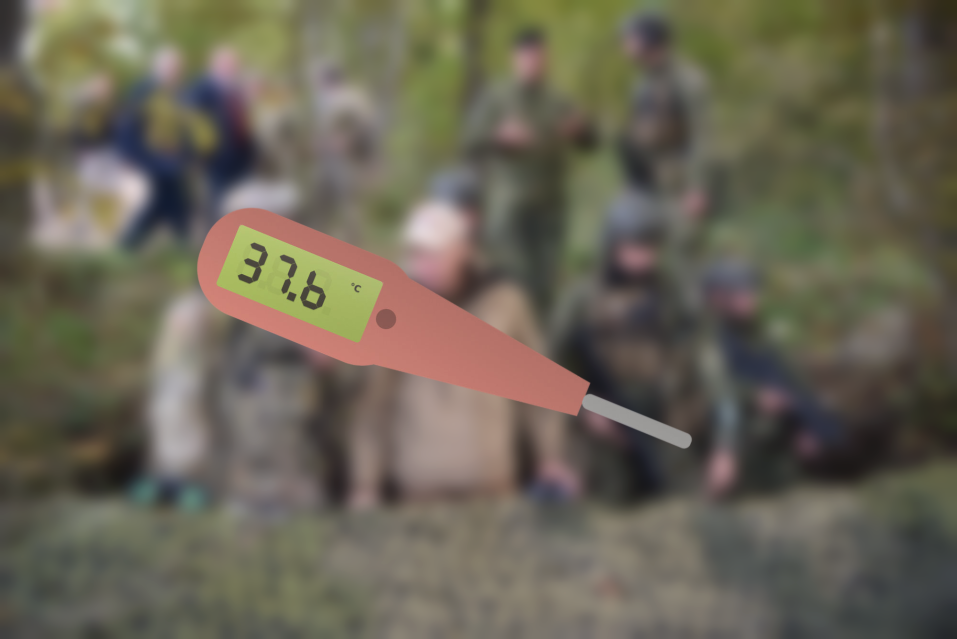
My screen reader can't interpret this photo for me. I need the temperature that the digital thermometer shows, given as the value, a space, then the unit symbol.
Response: 37.6 °C
